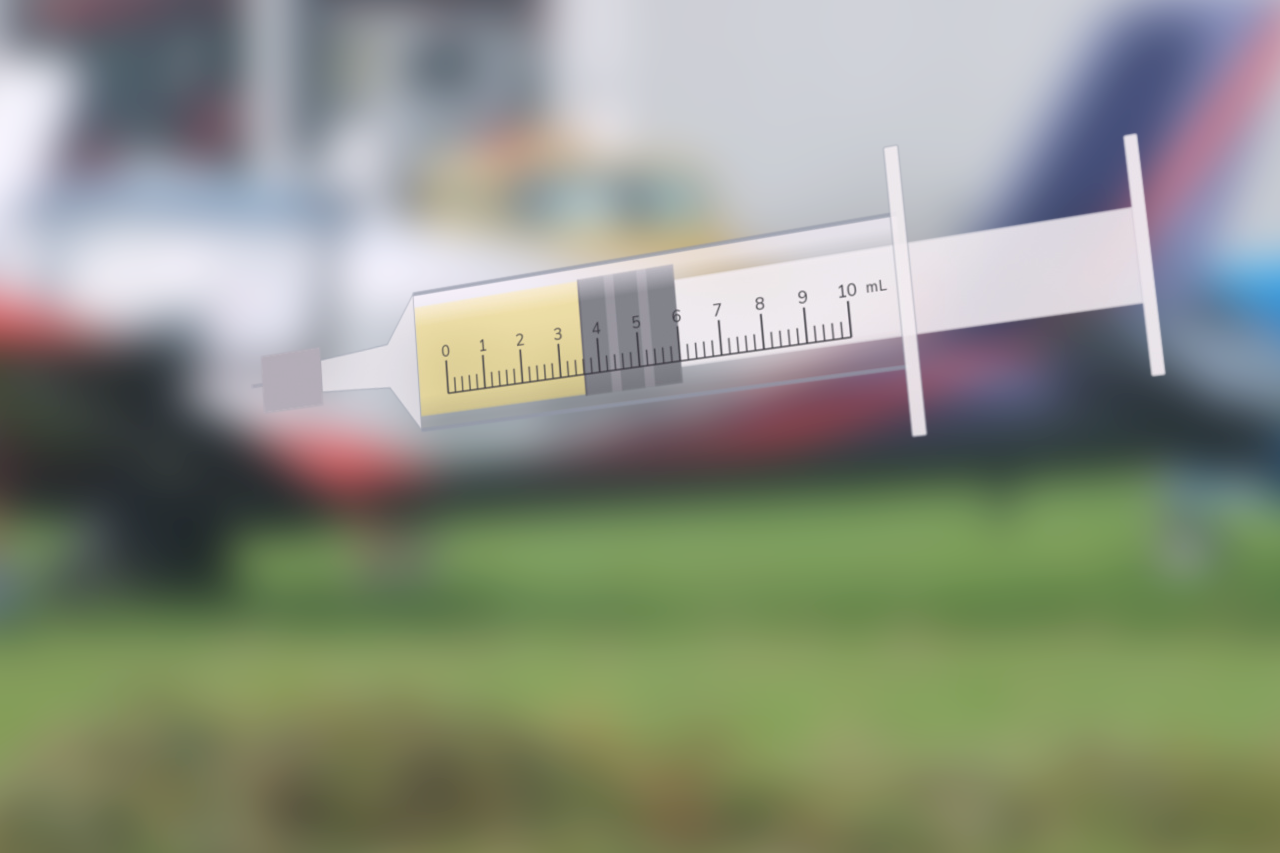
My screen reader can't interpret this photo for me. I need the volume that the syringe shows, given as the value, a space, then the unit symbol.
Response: 3.6 mL
